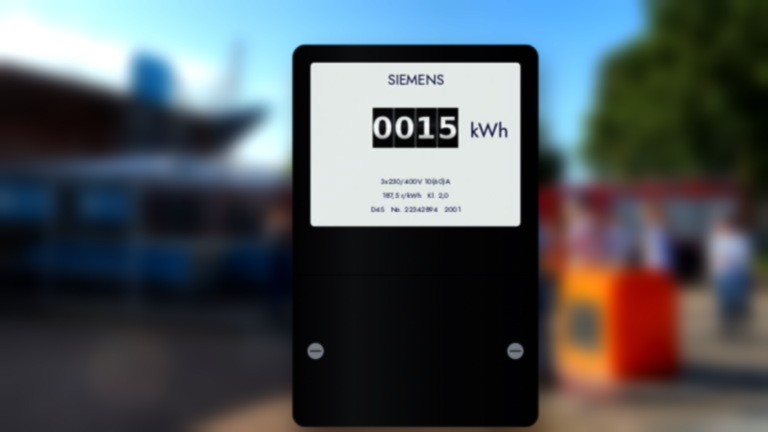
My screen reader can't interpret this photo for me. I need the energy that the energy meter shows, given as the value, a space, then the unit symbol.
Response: 15 kWh
